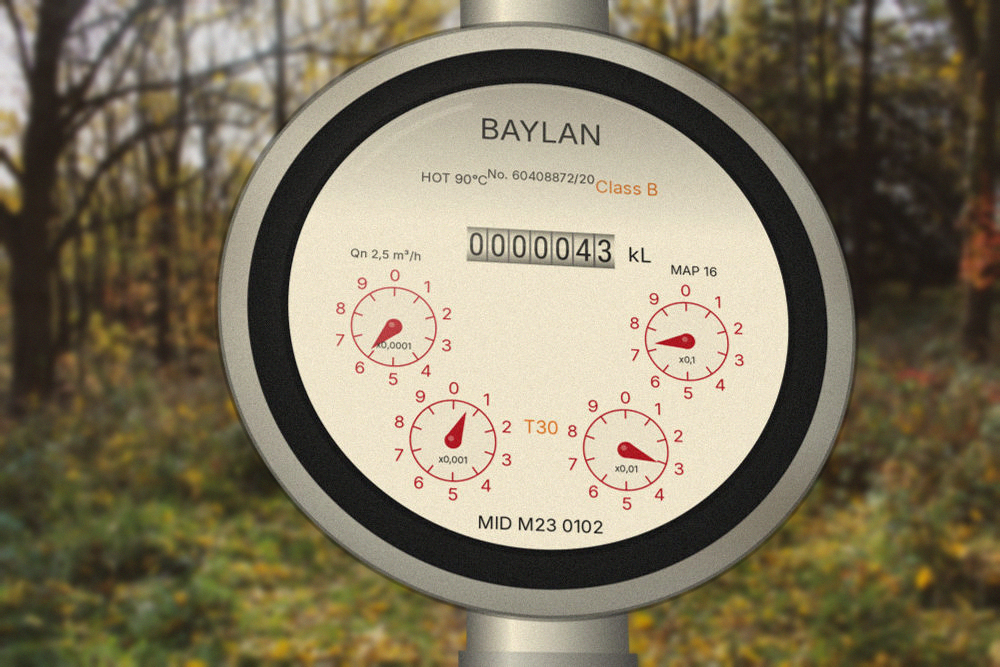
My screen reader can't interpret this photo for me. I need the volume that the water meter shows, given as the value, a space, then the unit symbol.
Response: 43.7306 kL
